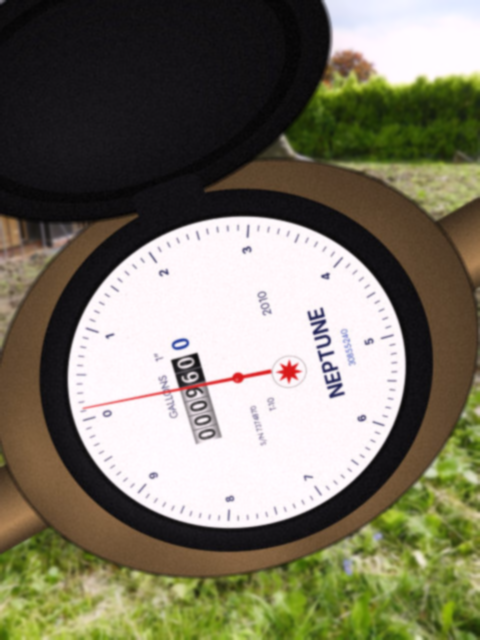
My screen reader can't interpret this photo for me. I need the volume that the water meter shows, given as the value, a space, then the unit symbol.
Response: 9600.1 gal
